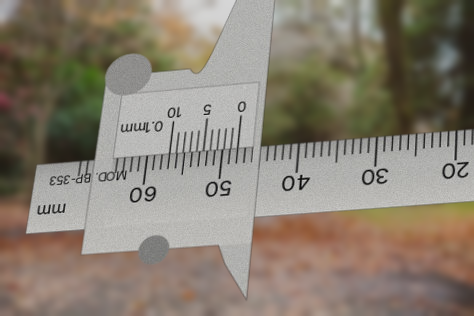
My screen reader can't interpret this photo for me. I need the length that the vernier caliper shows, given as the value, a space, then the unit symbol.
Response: 48.0 mm
